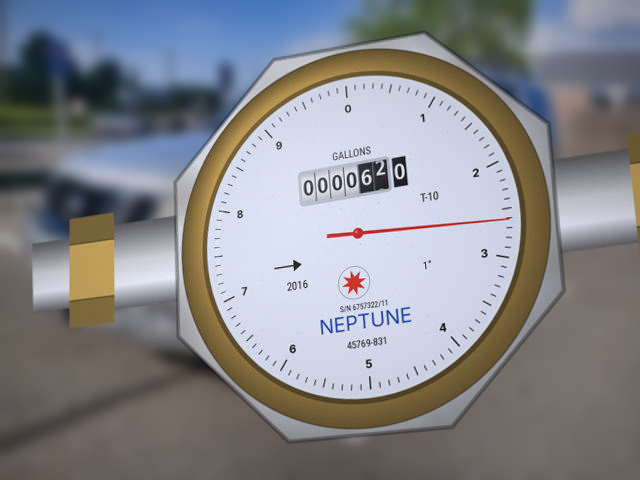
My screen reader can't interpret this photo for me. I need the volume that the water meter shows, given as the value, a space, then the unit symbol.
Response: 622.6 gal
